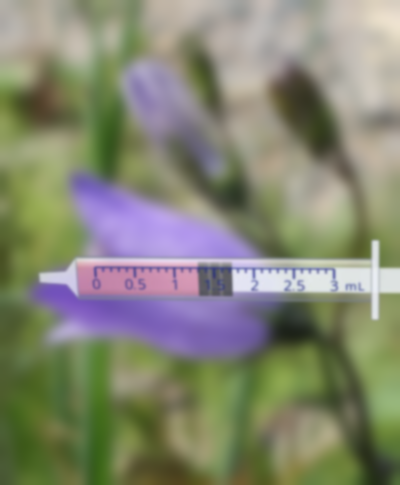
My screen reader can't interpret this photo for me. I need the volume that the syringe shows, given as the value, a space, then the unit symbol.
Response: 1.3 mL
